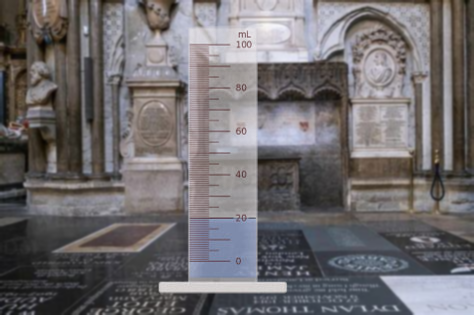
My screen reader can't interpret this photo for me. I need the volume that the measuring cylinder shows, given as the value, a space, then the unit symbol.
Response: 20 mL
